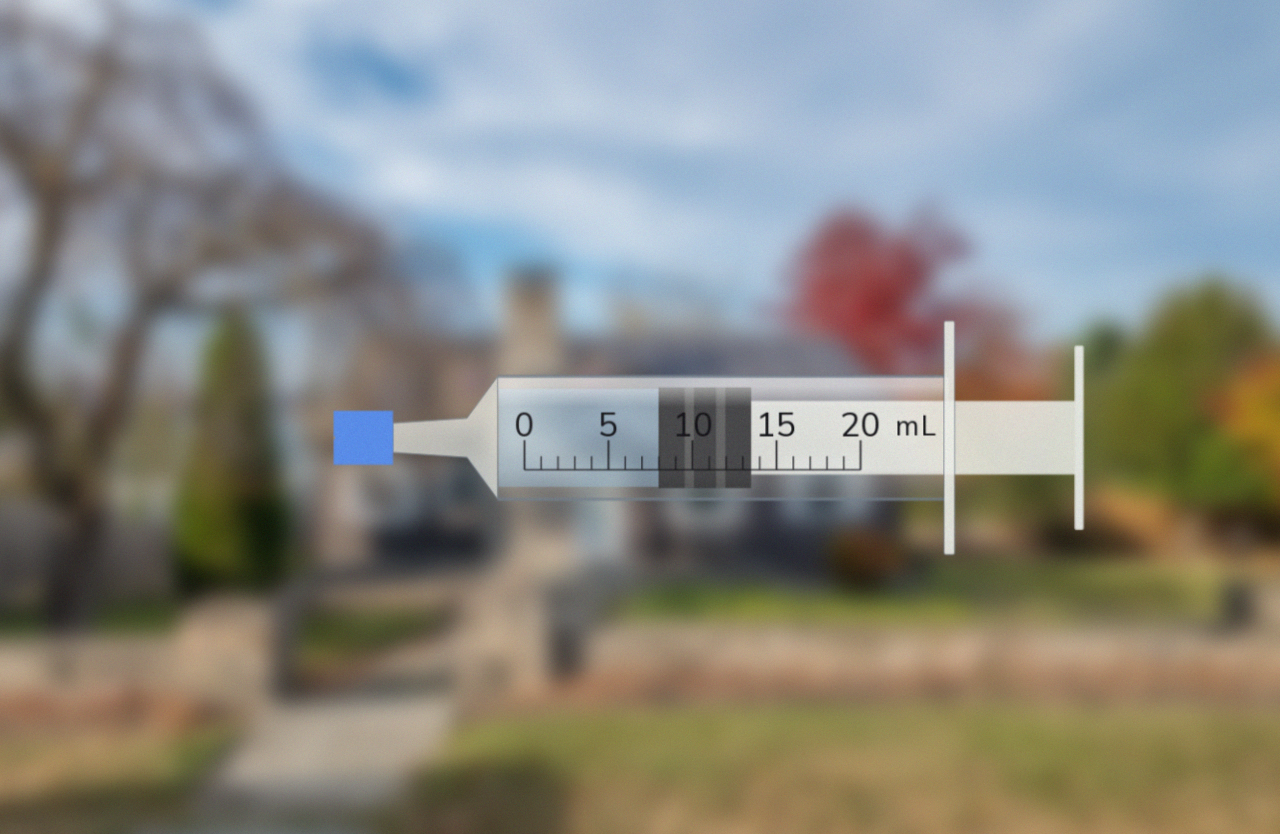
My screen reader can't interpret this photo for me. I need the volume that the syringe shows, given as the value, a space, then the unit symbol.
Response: 8 mL
